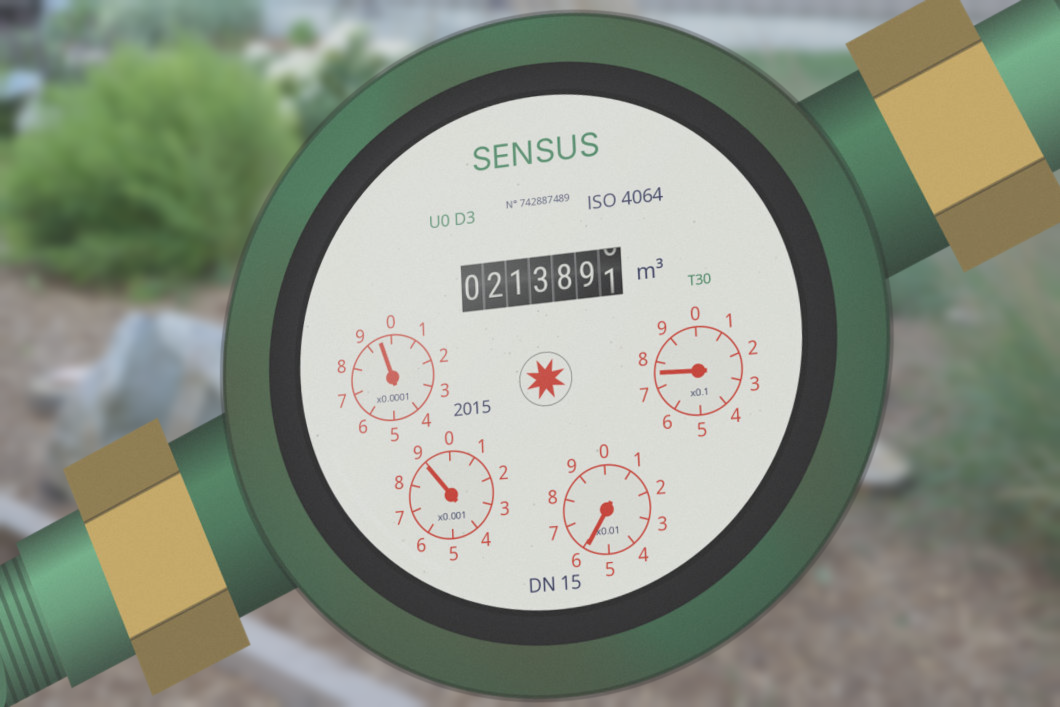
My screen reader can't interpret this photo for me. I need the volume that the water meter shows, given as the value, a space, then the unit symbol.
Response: 213890.7589 m³
